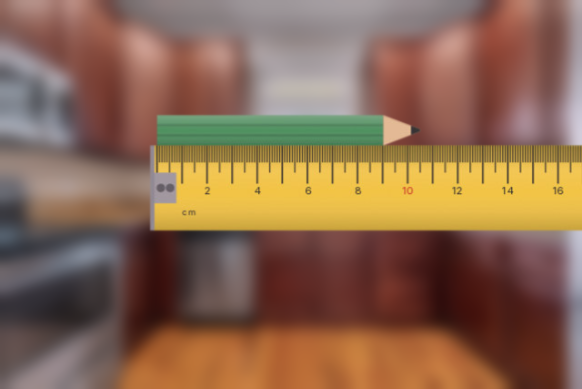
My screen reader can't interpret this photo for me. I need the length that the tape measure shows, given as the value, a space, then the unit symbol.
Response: 10.5 cm
